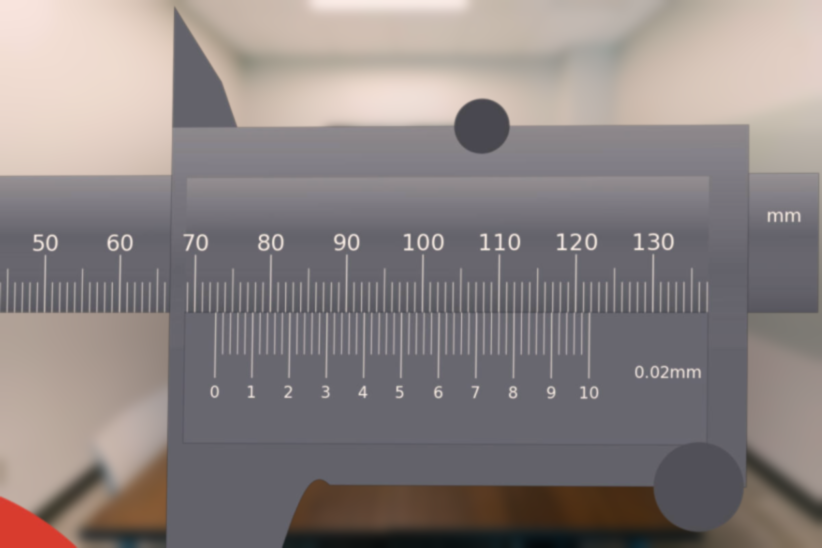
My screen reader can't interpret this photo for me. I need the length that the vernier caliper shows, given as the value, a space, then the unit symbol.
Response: 72.8 mm
